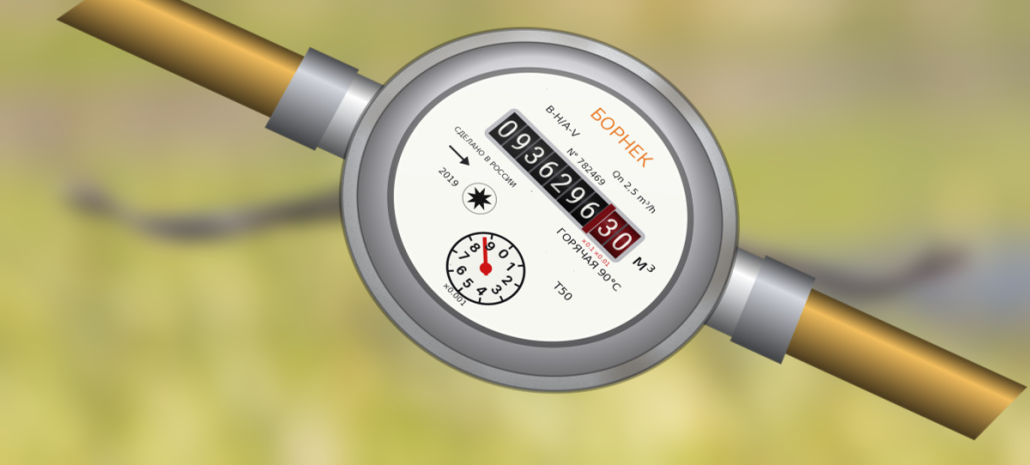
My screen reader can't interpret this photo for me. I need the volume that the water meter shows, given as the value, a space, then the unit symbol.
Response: 936296.308 m³
